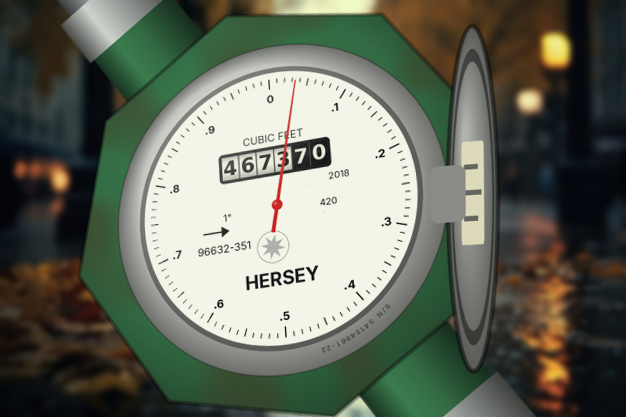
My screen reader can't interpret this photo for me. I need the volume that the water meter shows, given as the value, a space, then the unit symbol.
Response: 467370.03 ft³
